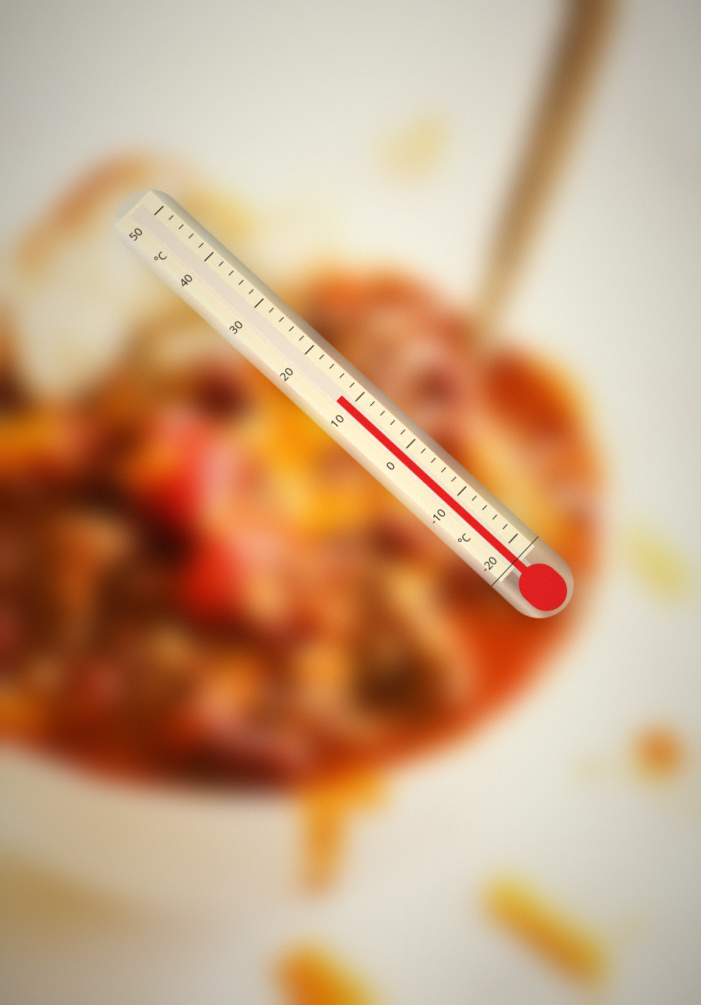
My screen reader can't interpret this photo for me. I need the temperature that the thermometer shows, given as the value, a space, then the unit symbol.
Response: 12 °C
